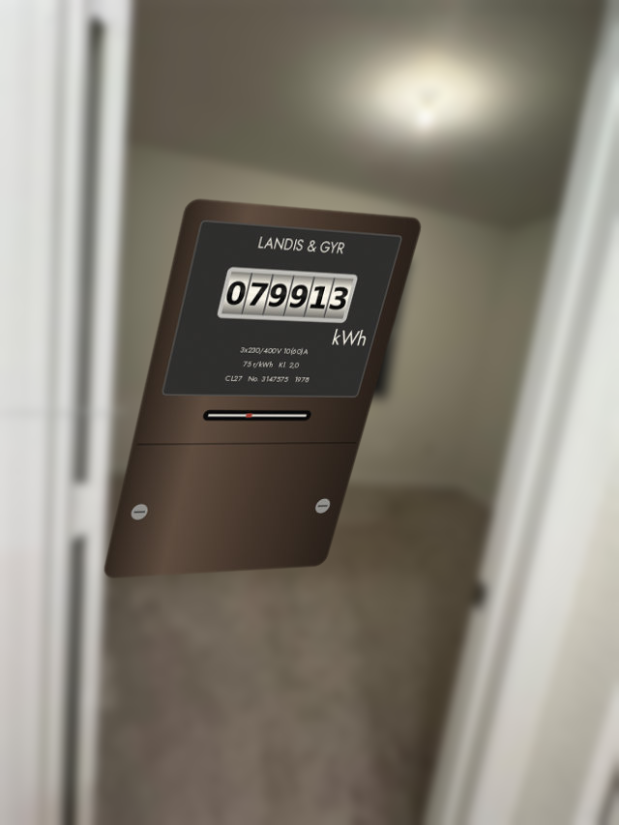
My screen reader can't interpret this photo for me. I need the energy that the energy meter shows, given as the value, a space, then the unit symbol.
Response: 79913 kWh
